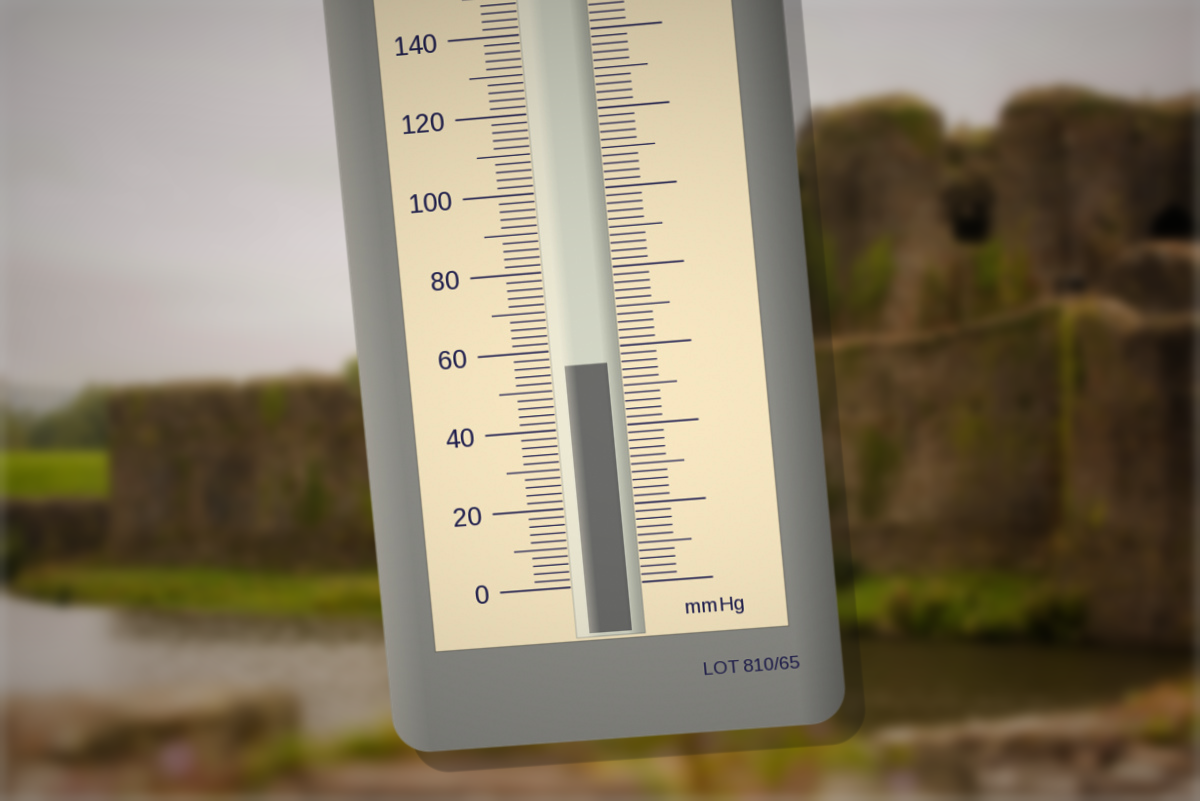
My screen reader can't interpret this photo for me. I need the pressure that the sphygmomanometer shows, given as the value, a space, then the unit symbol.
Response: 56 mmHg
